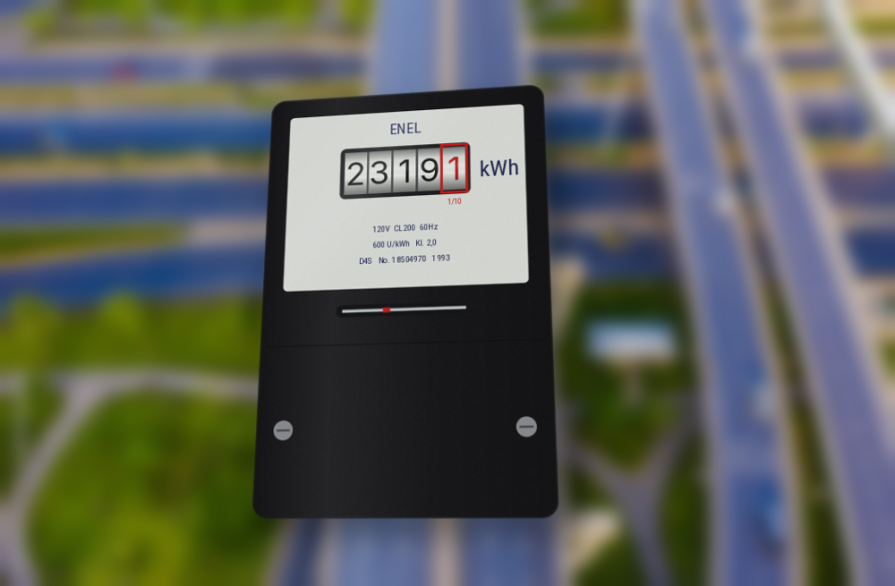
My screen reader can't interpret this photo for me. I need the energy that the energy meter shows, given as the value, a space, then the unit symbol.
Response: 2319.1 kWh
